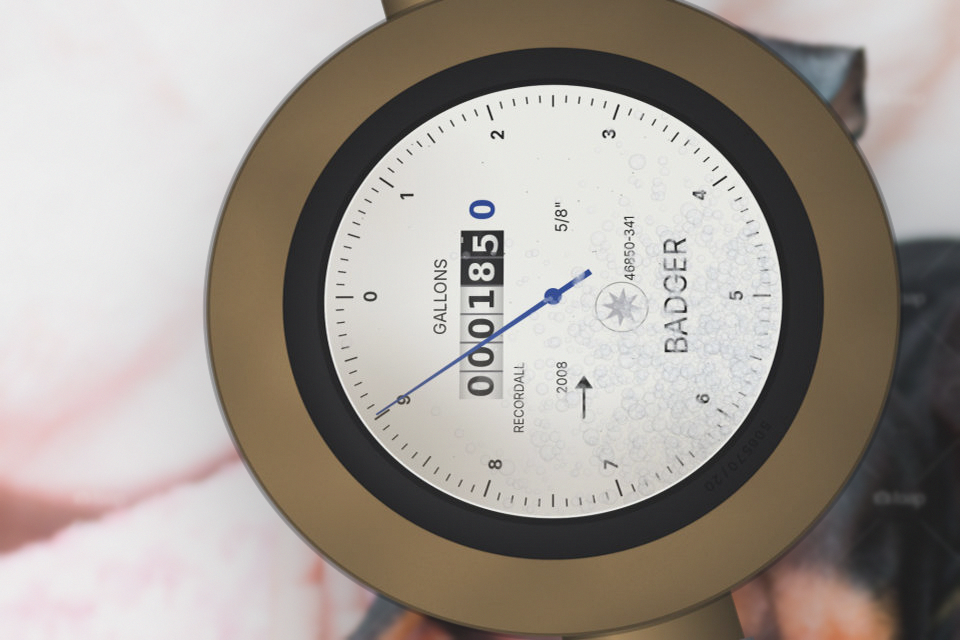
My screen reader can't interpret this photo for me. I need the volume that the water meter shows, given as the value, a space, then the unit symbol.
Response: 1849.0 gal
